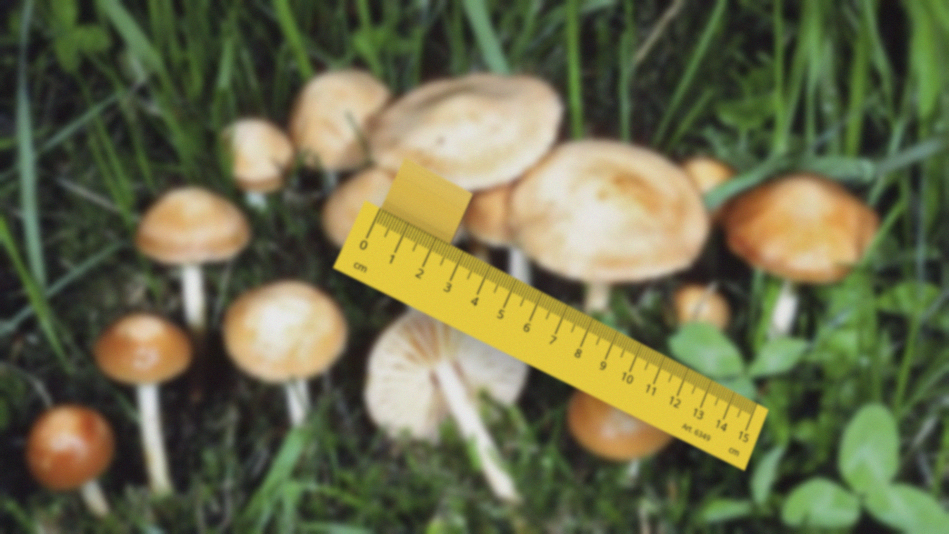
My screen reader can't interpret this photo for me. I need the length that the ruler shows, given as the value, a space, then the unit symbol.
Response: 2.5 cm
